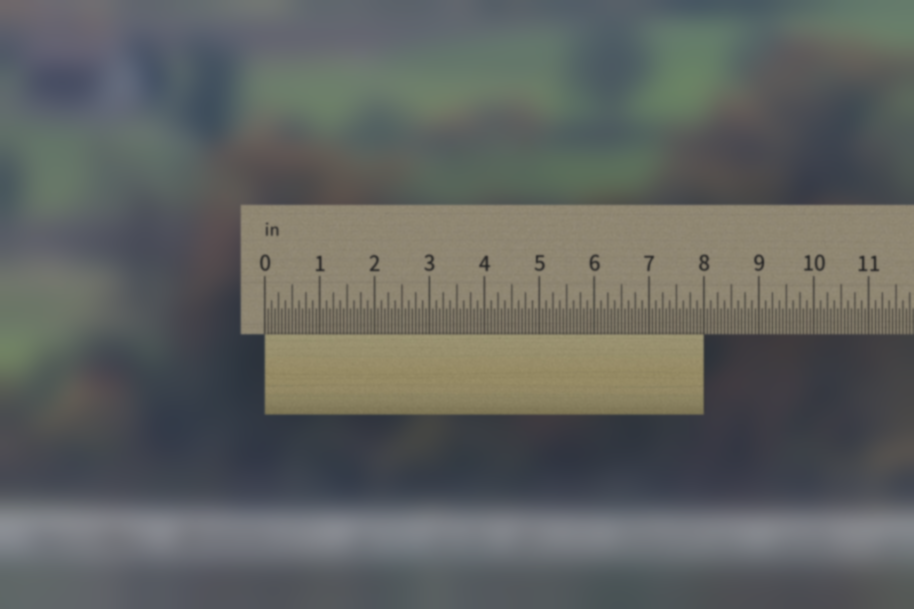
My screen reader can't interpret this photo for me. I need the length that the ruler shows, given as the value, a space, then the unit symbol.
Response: 8 in
